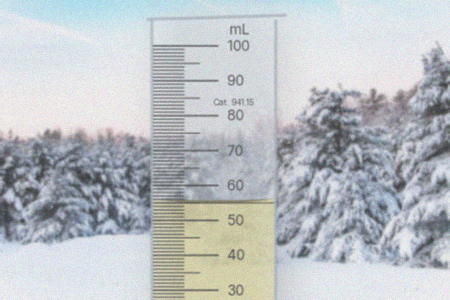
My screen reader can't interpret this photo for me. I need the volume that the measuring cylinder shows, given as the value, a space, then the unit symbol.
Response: 55 mL
